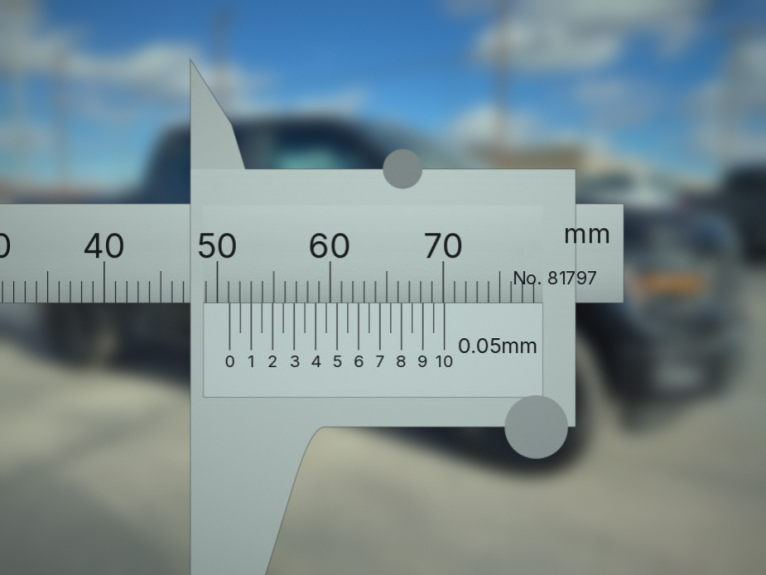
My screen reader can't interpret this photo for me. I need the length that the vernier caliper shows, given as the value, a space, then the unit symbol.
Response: 51.1 mm
